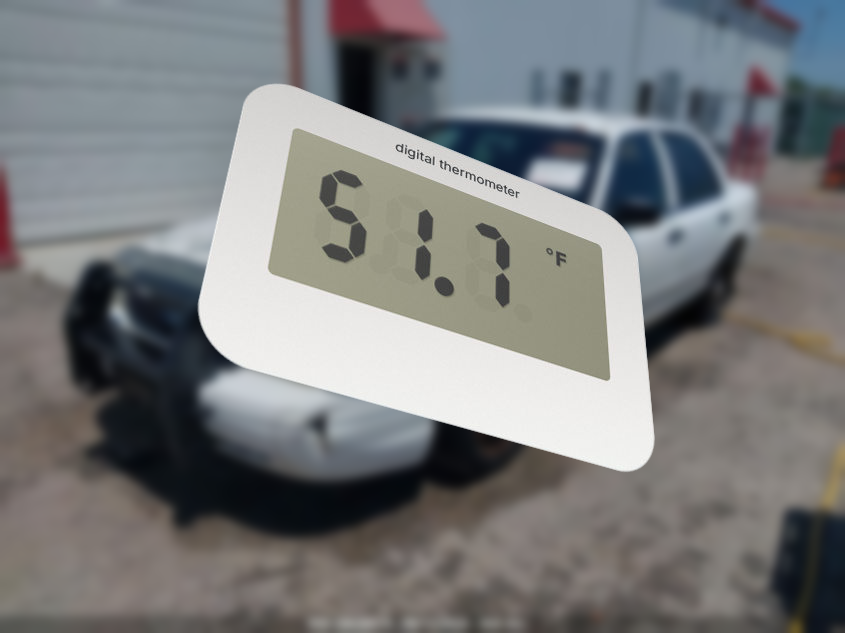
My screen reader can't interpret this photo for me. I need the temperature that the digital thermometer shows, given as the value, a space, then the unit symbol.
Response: 51.7 °F
